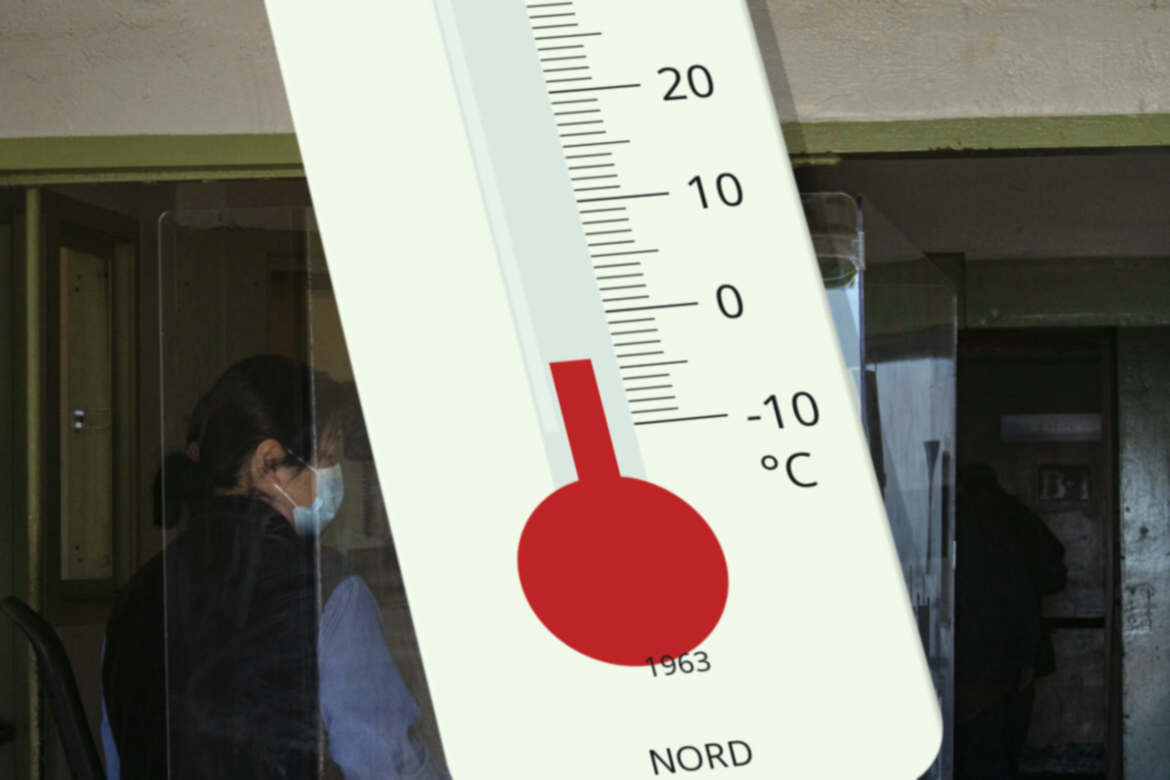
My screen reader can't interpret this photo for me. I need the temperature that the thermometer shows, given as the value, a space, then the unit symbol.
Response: -4 °C
